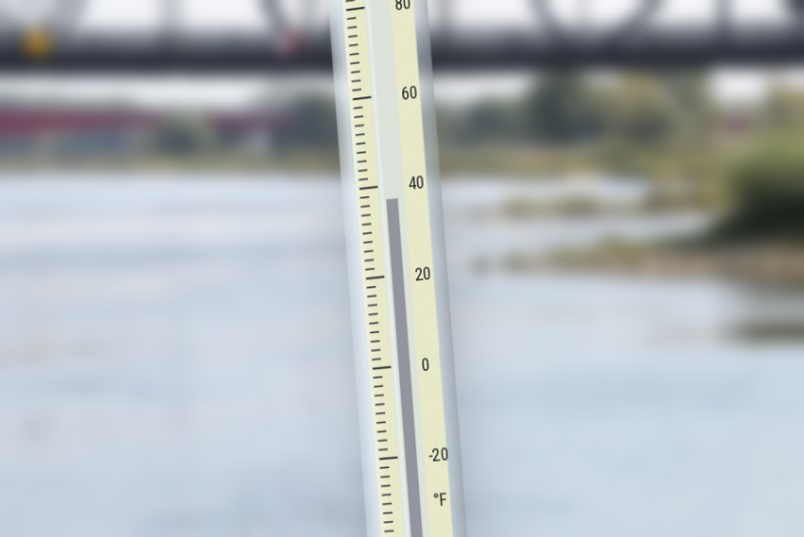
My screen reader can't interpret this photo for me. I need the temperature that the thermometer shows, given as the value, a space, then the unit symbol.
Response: 37 °F
